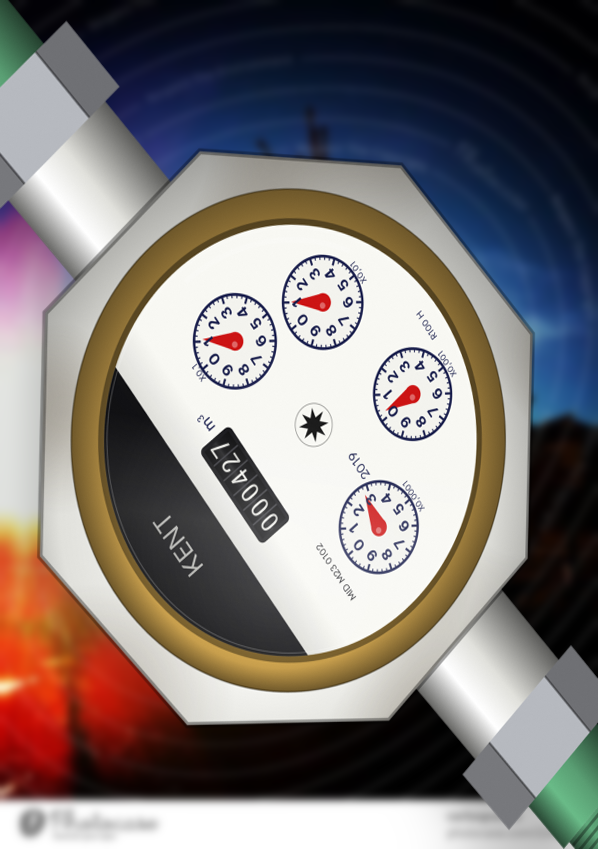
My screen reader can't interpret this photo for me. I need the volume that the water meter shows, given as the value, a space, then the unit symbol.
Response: 427.1102 m³
